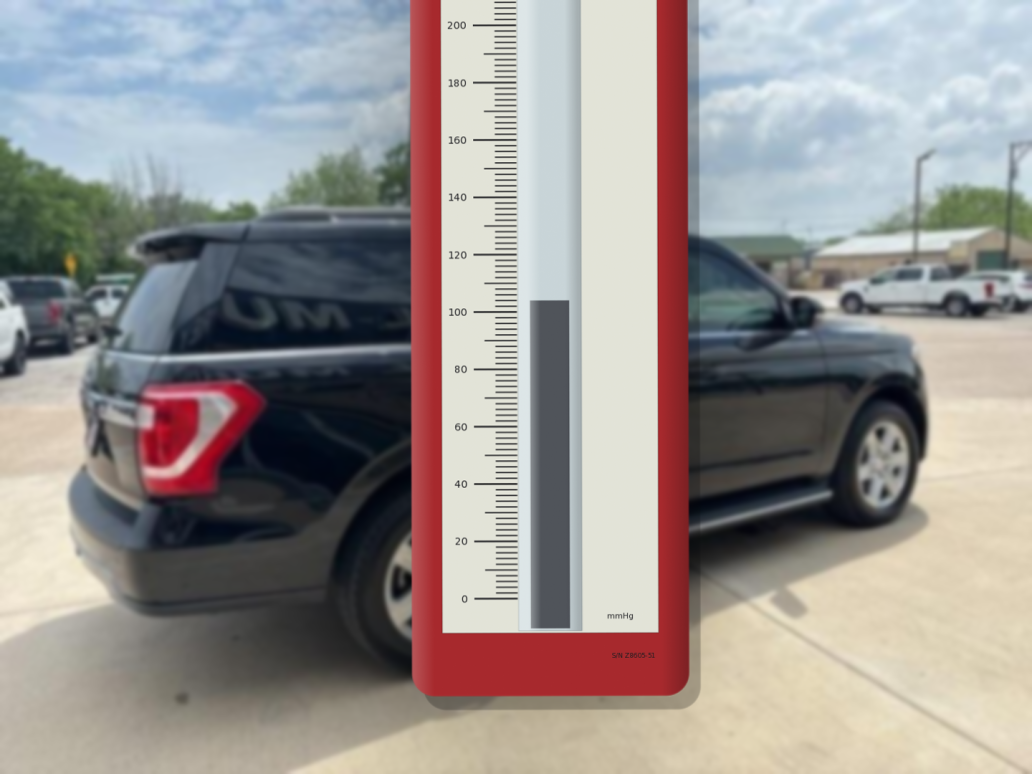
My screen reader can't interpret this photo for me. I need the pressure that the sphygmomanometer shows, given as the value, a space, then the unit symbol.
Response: 104 mmHg
